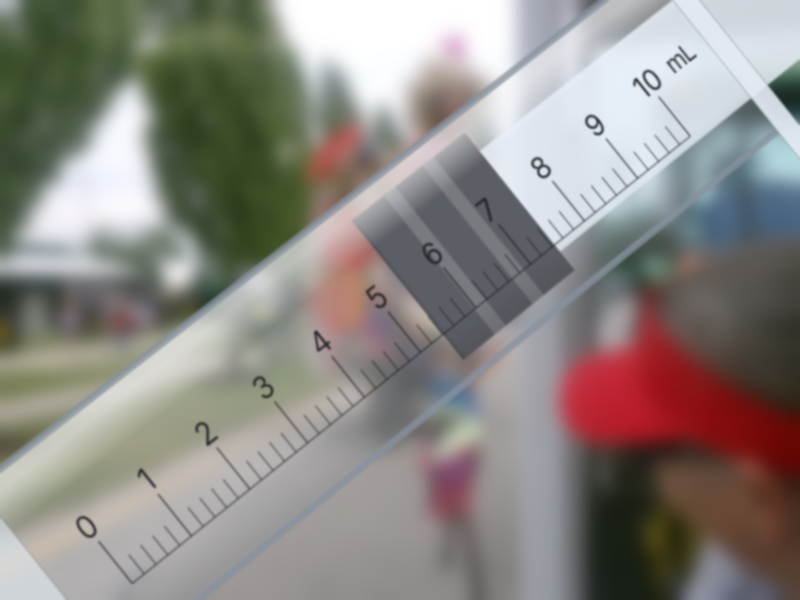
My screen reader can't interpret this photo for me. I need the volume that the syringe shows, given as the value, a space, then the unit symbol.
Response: 5.4 mL
